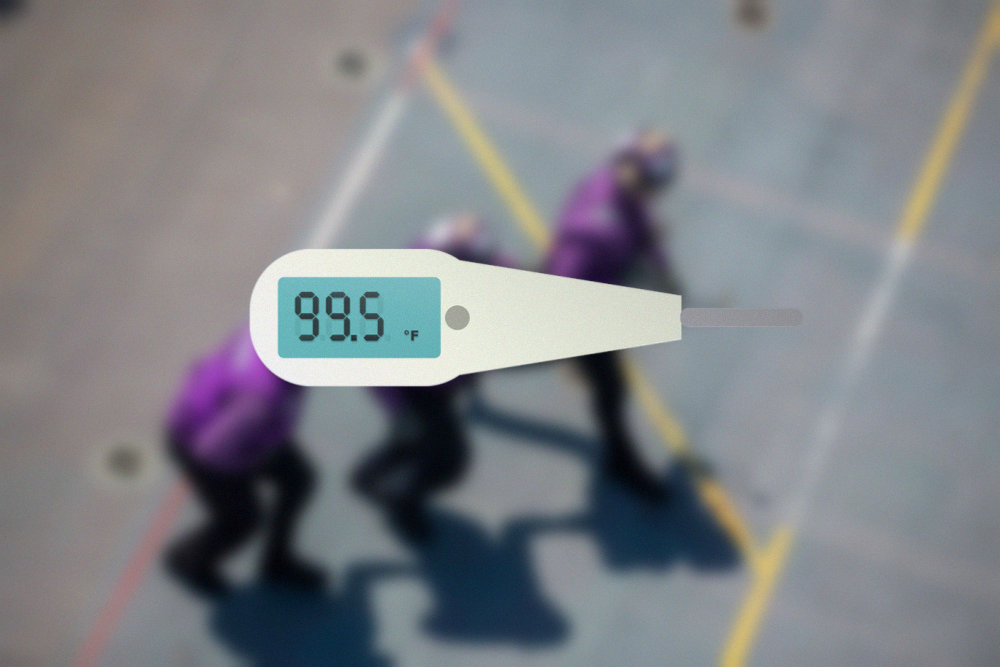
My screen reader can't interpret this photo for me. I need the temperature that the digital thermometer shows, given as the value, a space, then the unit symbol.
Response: 99.5 °F
